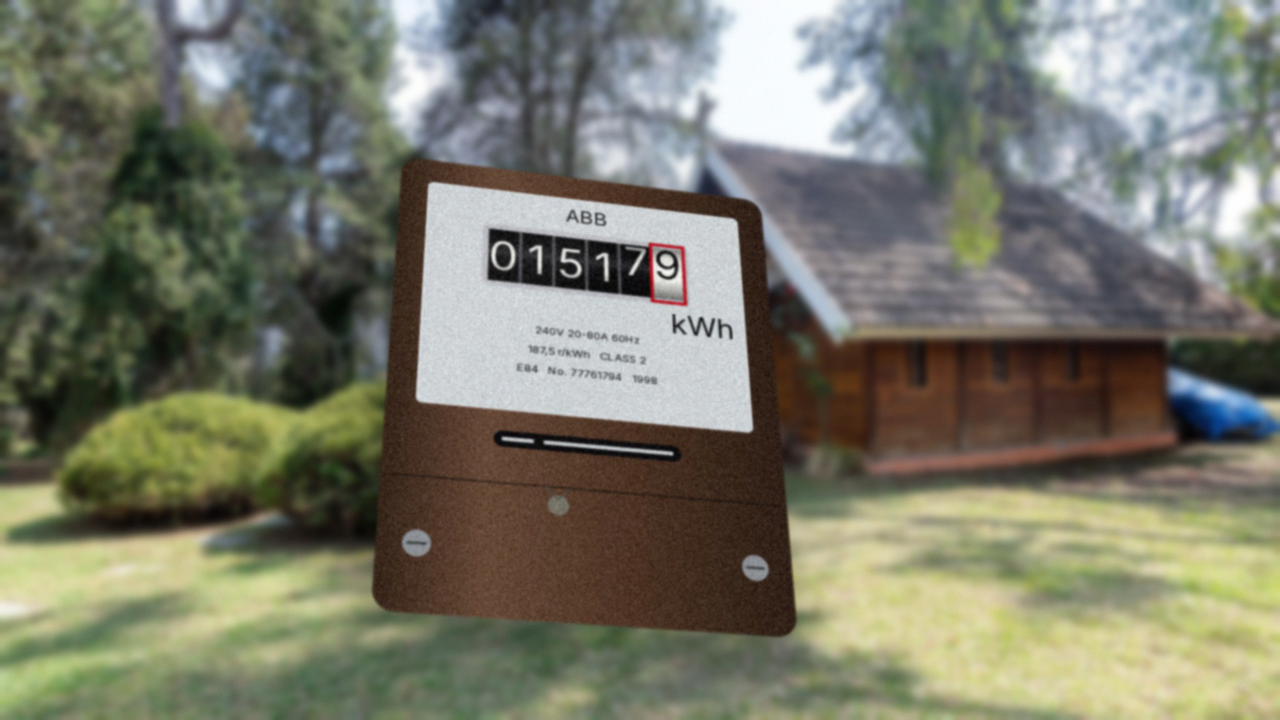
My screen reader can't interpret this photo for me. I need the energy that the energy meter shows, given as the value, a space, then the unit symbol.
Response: 1517.9 kWh
